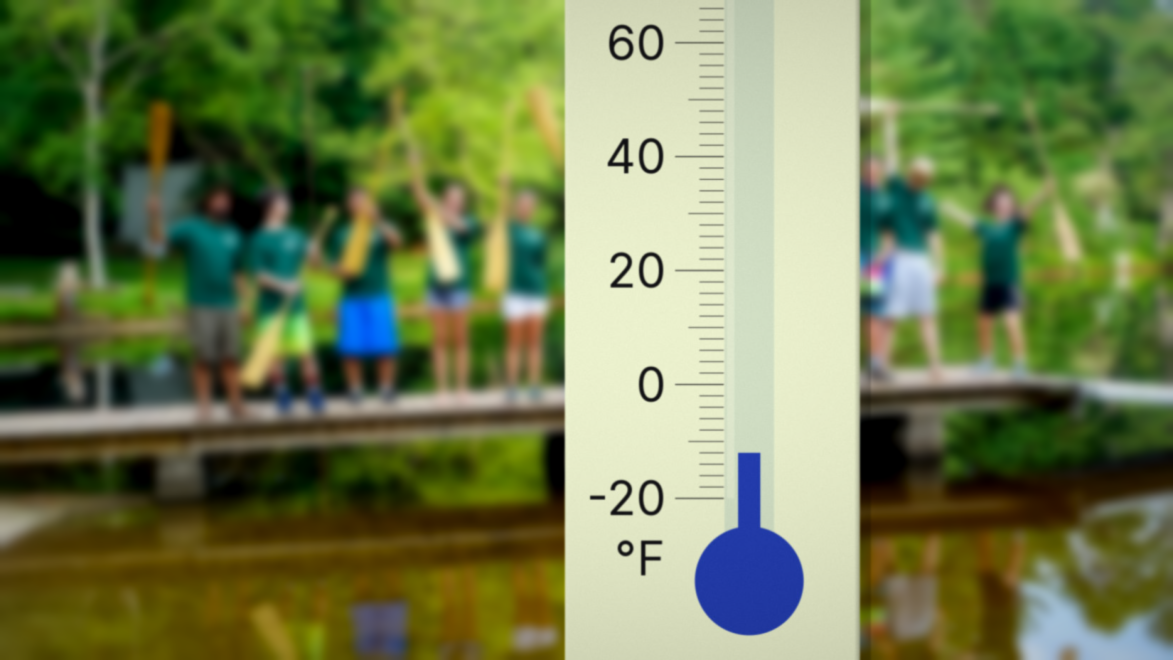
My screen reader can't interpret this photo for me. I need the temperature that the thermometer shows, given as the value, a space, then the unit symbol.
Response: -12 °F
